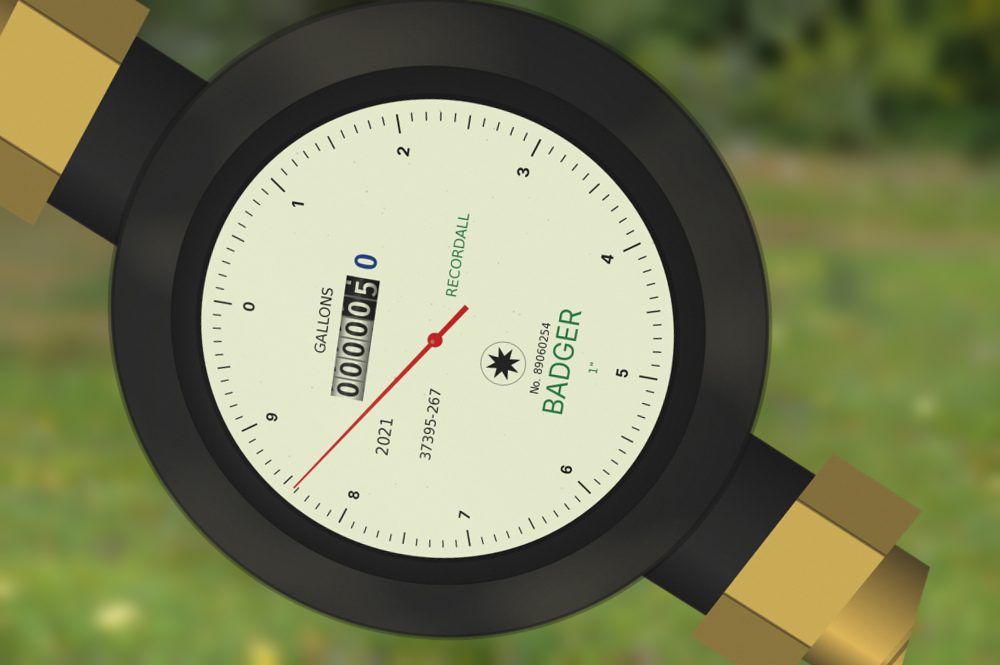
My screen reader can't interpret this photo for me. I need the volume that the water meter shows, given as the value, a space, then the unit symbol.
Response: 48.4 gal
